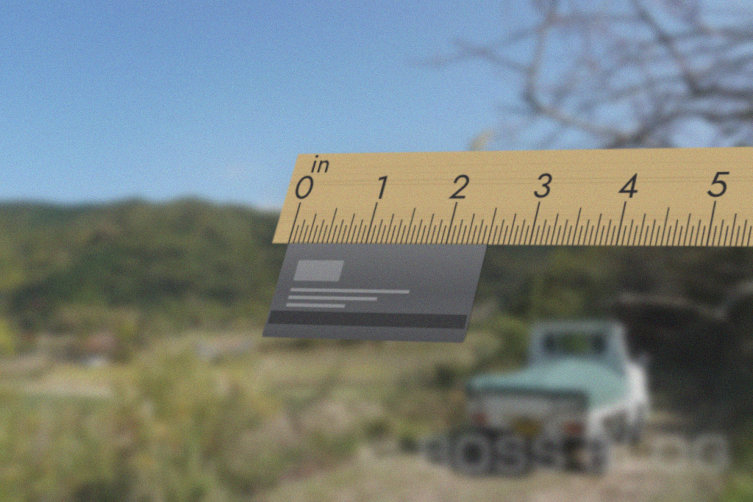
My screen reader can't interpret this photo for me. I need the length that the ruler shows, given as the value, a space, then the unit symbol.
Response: 2.5 in
